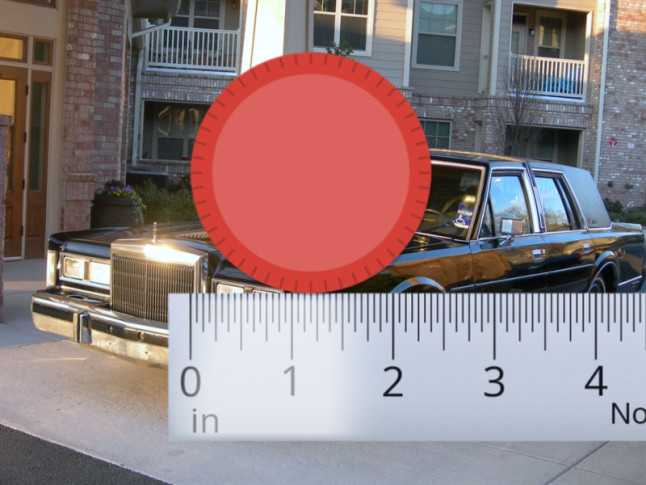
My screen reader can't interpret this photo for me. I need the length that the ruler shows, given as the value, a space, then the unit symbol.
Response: 2.375 in
